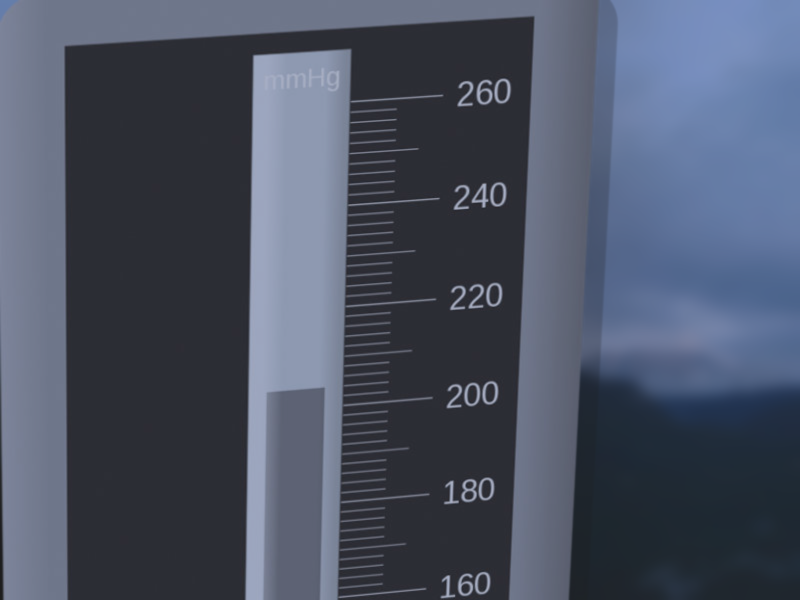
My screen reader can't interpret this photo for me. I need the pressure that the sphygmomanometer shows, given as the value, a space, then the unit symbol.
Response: 204 mmHg
